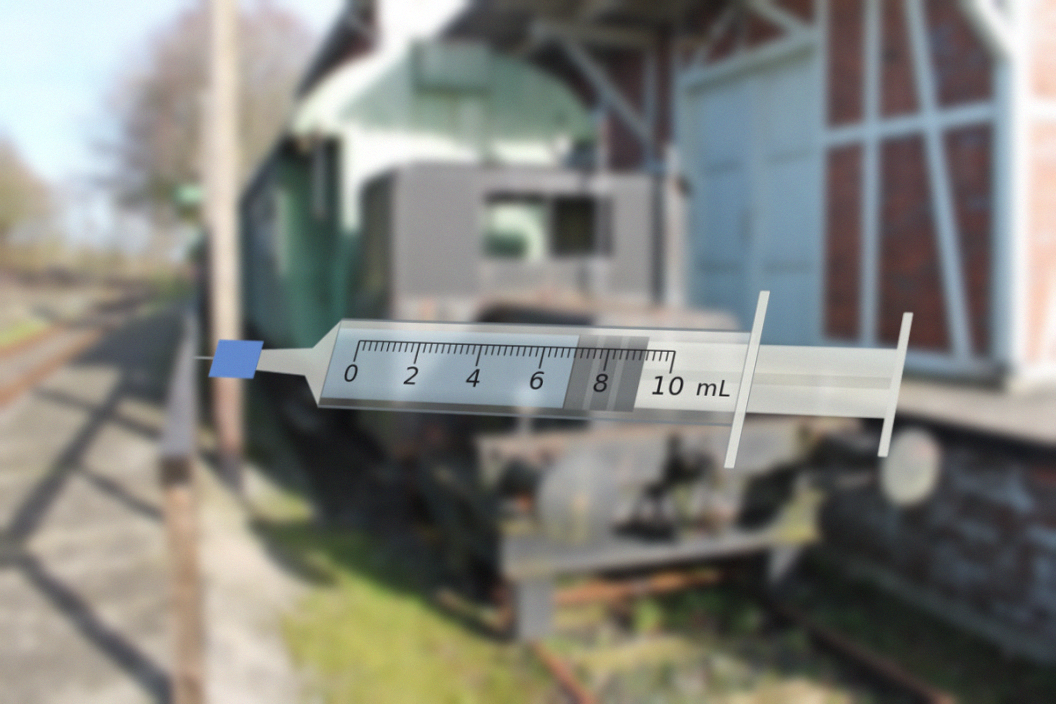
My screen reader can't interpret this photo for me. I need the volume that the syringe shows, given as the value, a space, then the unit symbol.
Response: 7 mL
